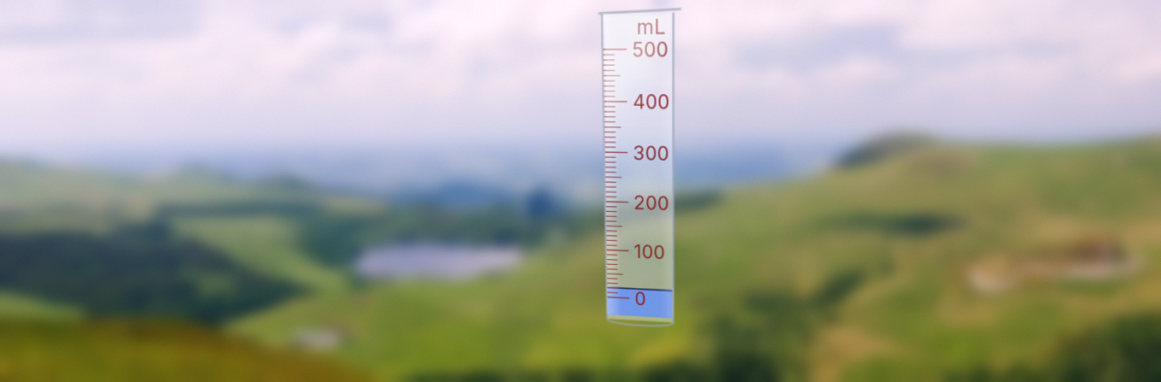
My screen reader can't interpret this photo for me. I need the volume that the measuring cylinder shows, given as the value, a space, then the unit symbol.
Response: 20 mL
